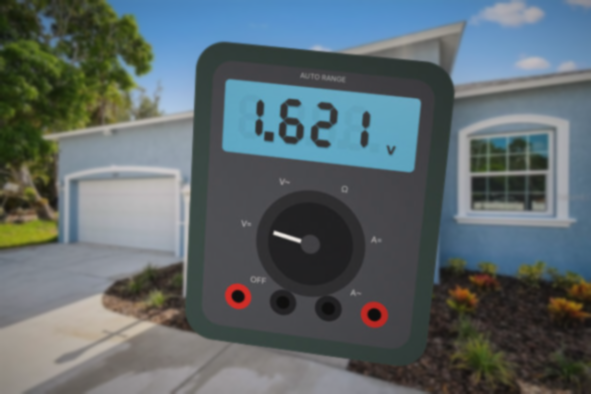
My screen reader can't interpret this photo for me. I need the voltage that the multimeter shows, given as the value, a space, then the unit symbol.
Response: 1.621 V
